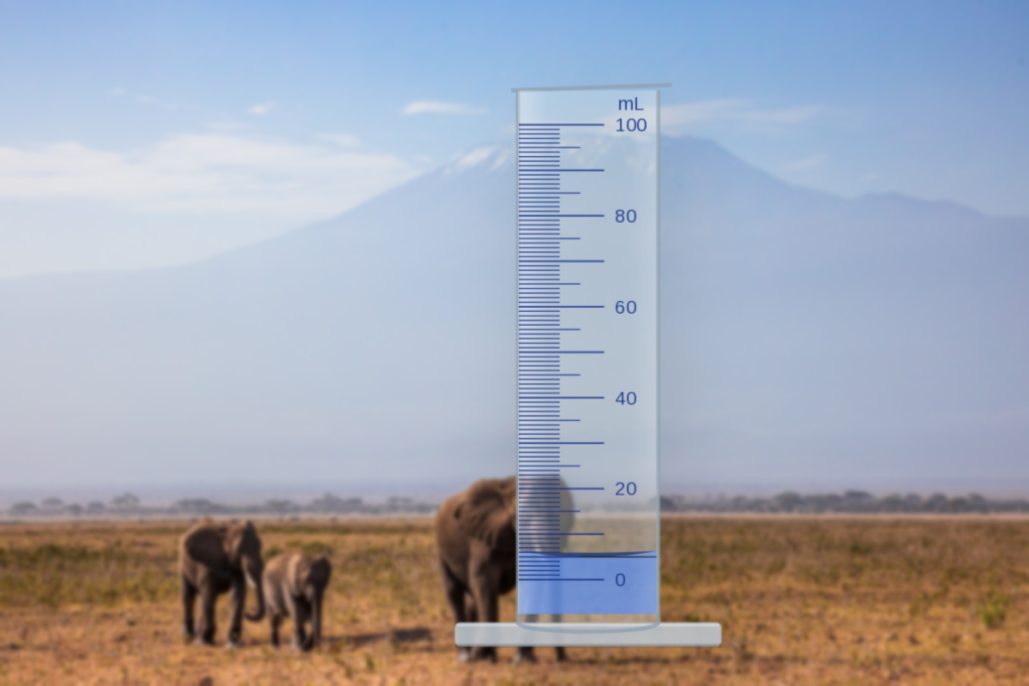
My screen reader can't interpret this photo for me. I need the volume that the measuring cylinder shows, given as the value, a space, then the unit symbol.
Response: 5 mL
